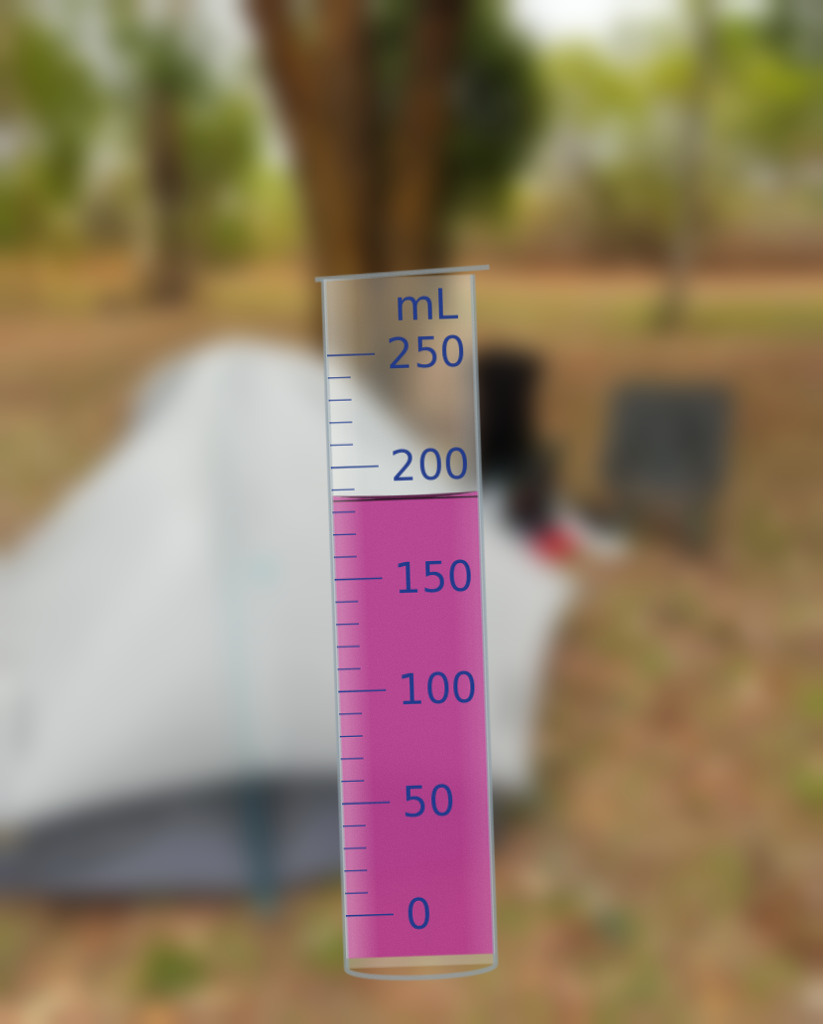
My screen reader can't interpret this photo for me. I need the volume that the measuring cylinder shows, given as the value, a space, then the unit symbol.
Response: 185 mL
